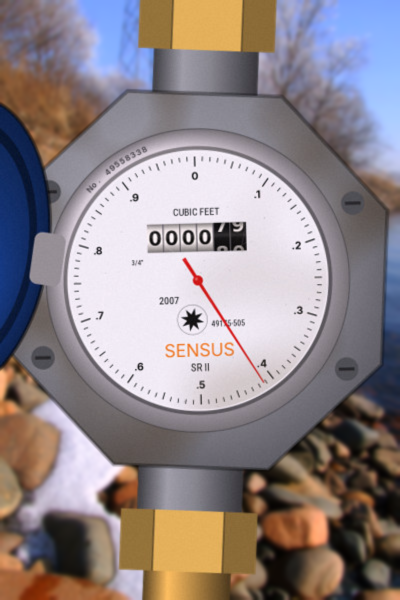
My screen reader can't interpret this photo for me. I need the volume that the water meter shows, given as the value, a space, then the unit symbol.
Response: 79.41 ft³
